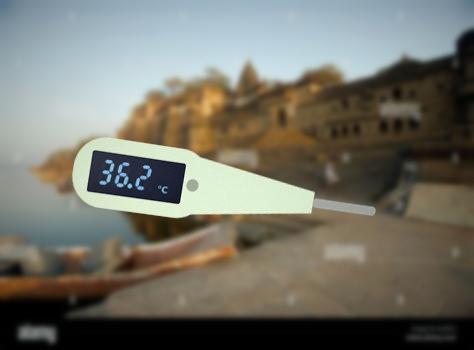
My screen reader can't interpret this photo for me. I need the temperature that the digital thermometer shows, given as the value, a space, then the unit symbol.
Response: 36.2 °C
